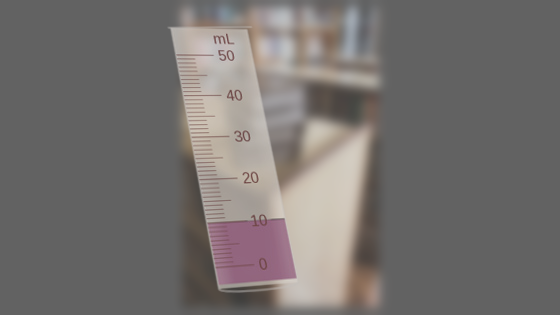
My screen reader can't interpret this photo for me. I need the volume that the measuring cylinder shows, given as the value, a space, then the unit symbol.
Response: 10 mL
